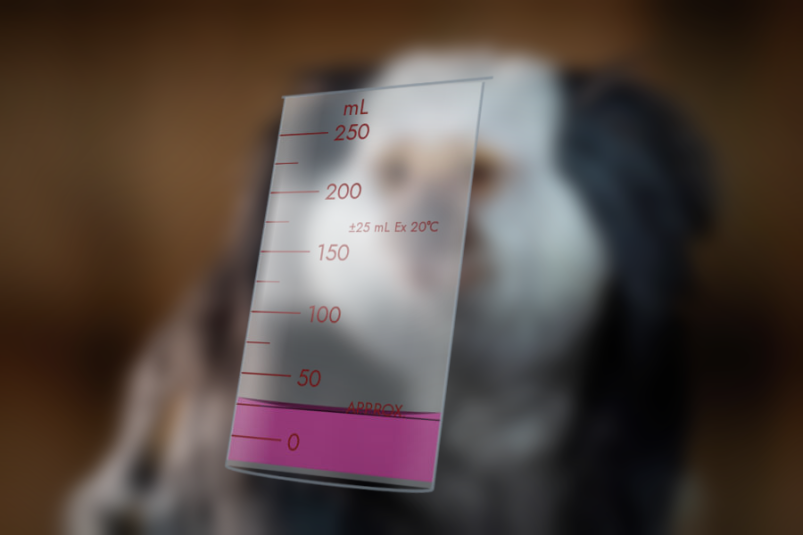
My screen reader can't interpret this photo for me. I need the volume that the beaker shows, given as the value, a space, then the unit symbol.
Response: 25 mL
